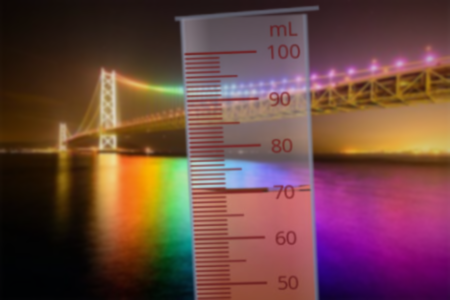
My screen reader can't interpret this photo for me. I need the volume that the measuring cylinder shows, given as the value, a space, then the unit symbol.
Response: 70 mL
